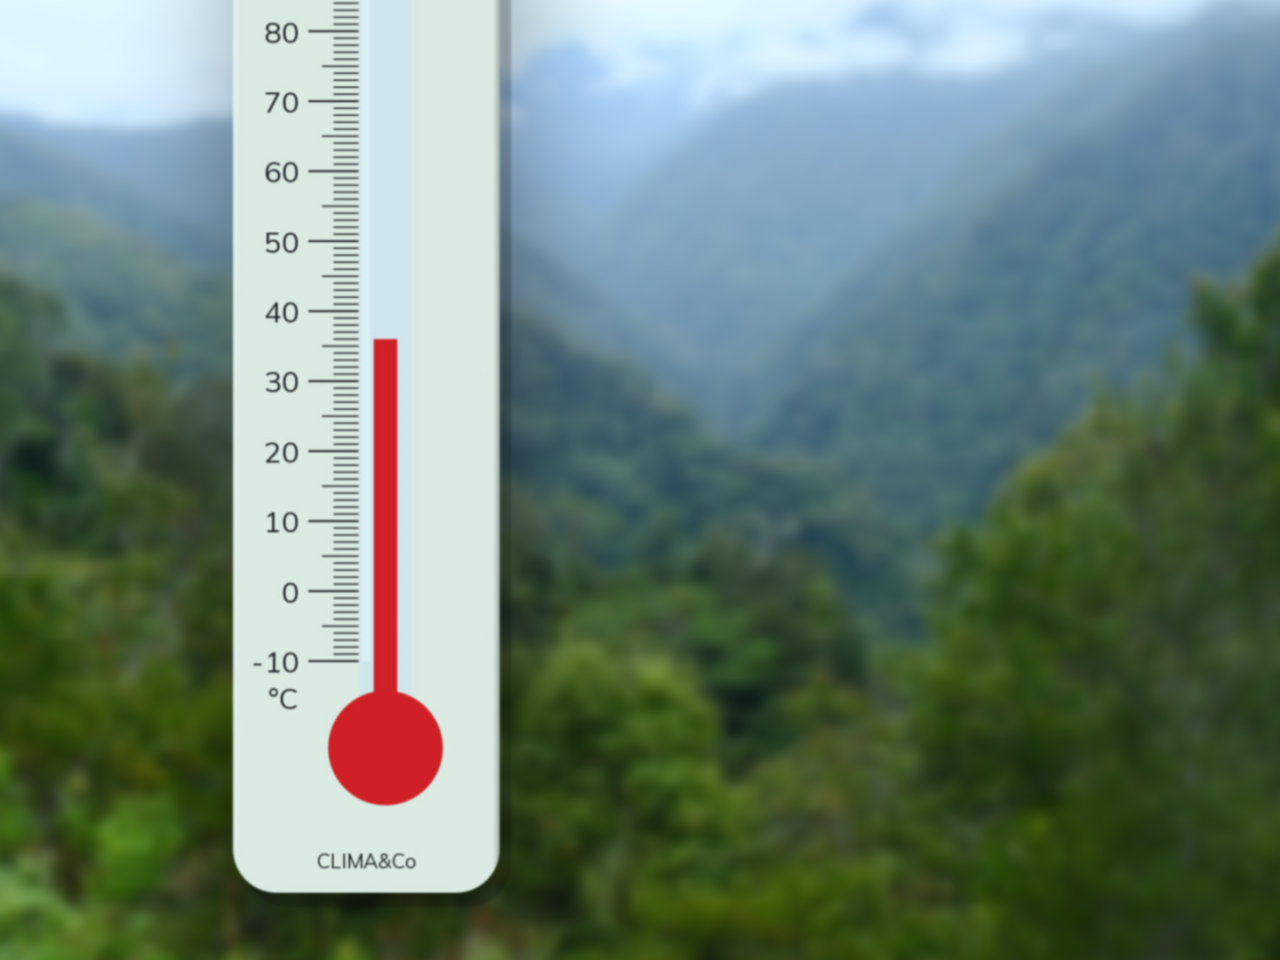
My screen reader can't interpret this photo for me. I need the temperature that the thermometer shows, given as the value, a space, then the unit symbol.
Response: 36 °C
